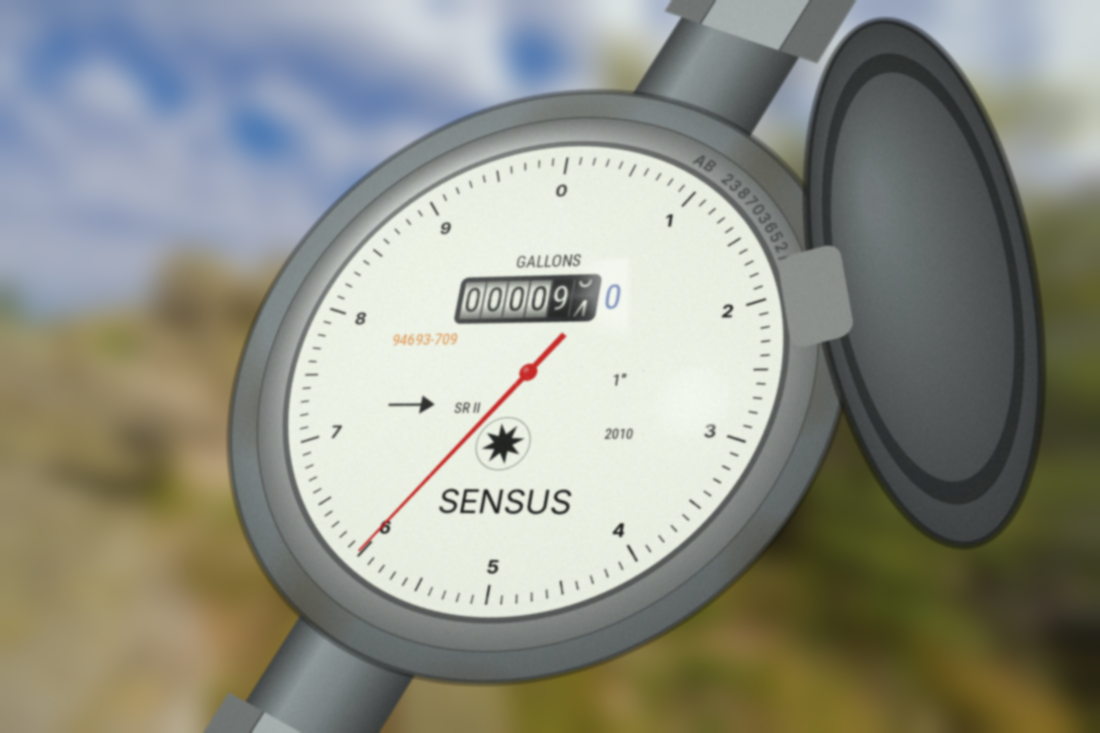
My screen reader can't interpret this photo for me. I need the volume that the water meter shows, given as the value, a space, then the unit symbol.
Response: 936.0 gal
